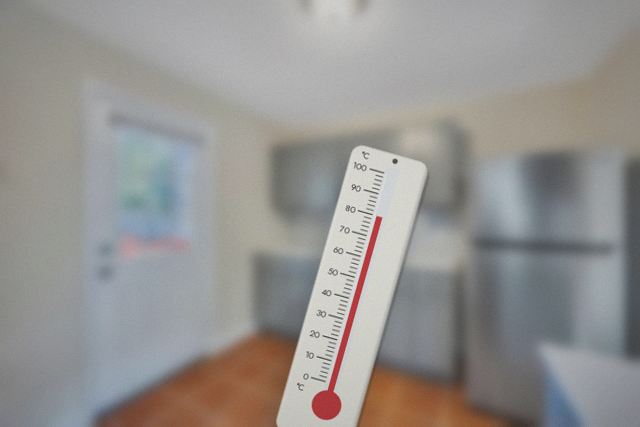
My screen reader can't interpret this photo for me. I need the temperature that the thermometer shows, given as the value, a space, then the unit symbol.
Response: 80 °C
